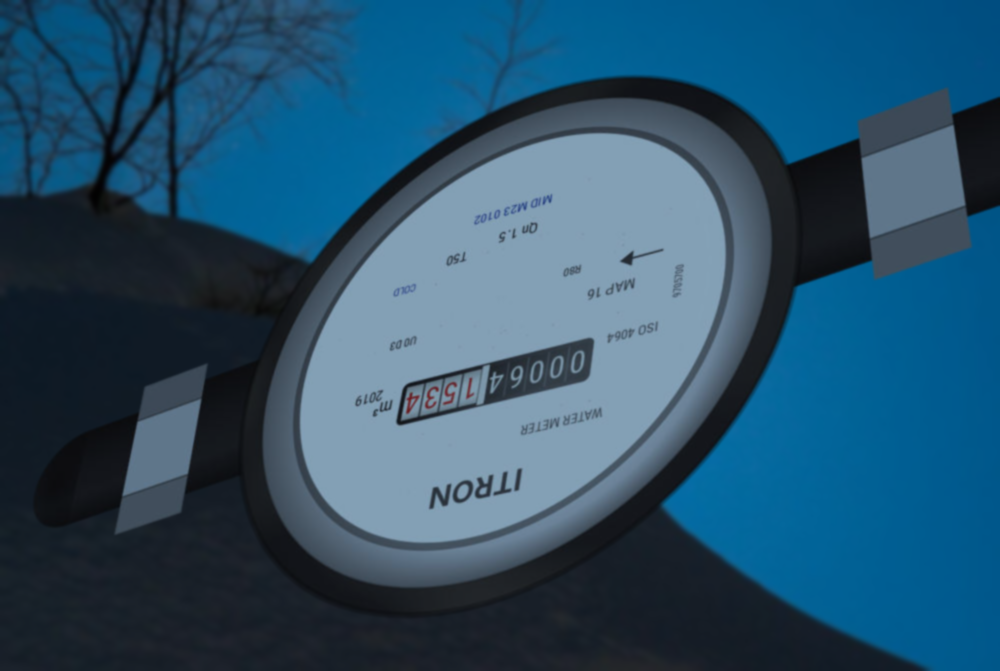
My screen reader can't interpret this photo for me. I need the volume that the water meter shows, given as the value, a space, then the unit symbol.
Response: 64.1534 m³
